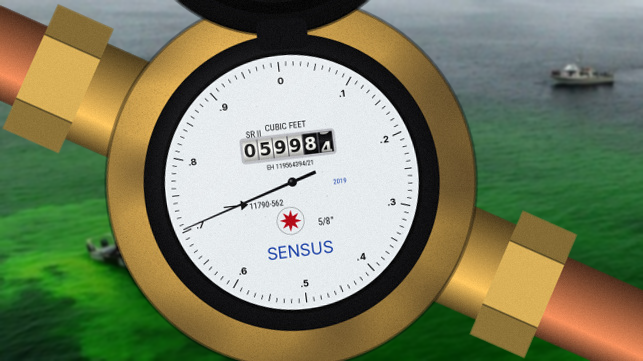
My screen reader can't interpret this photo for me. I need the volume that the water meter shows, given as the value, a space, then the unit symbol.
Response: 59983.70 ft³
